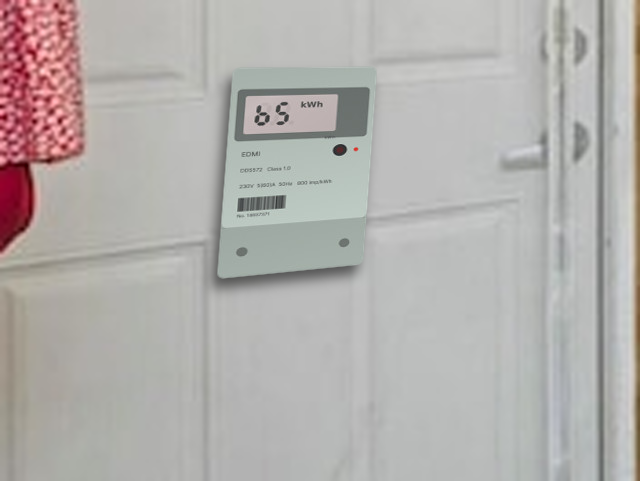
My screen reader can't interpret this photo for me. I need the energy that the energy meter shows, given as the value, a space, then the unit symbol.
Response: 65 kWh
